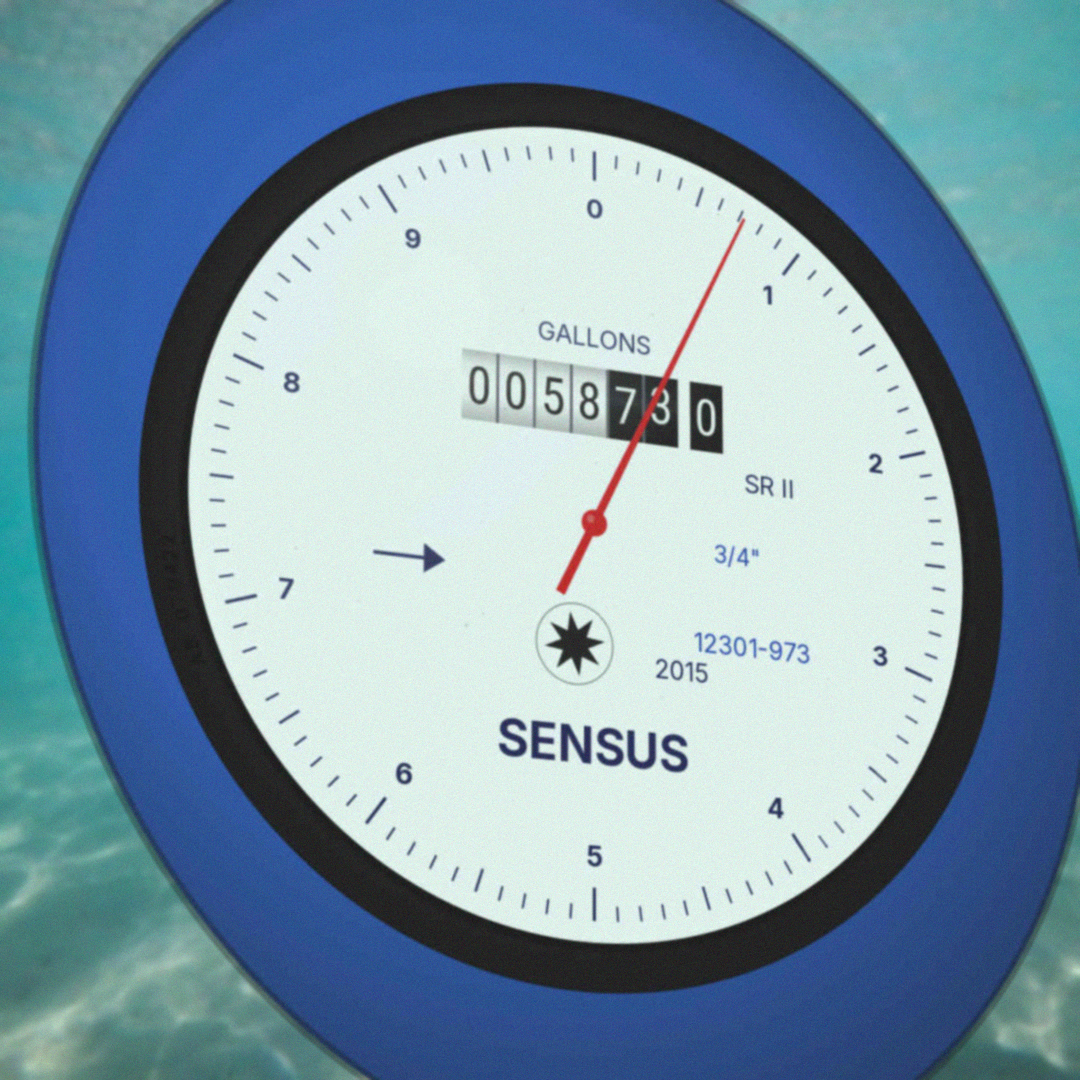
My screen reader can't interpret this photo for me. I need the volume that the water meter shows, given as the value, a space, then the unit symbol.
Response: 58730.7 gal
